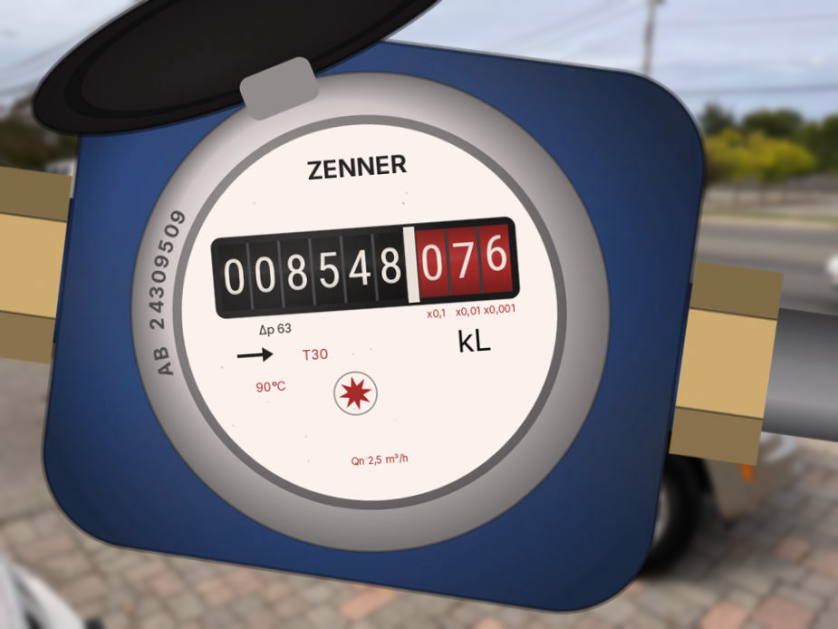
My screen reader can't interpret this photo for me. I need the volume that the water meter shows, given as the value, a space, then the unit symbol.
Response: 8548.076 kL
